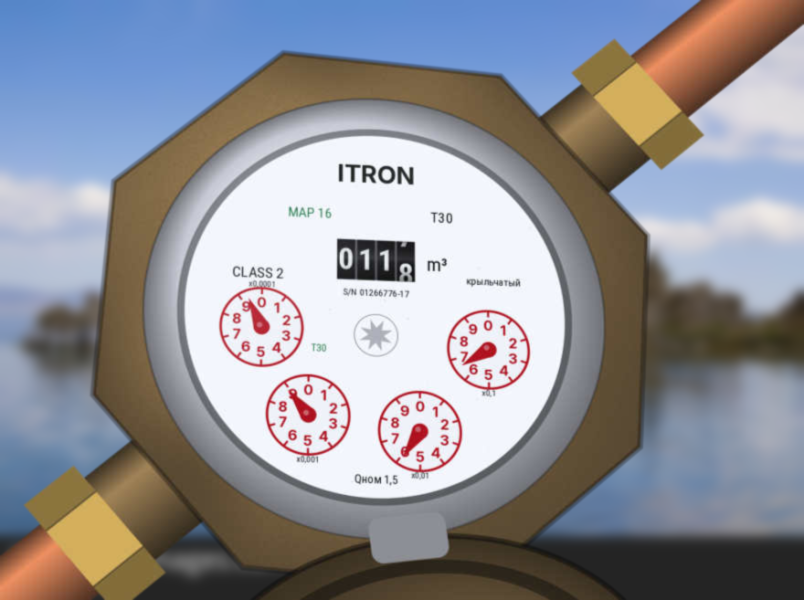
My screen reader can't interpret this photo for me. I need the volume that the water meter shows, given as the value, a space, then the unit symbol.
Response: 117.6589 m³
